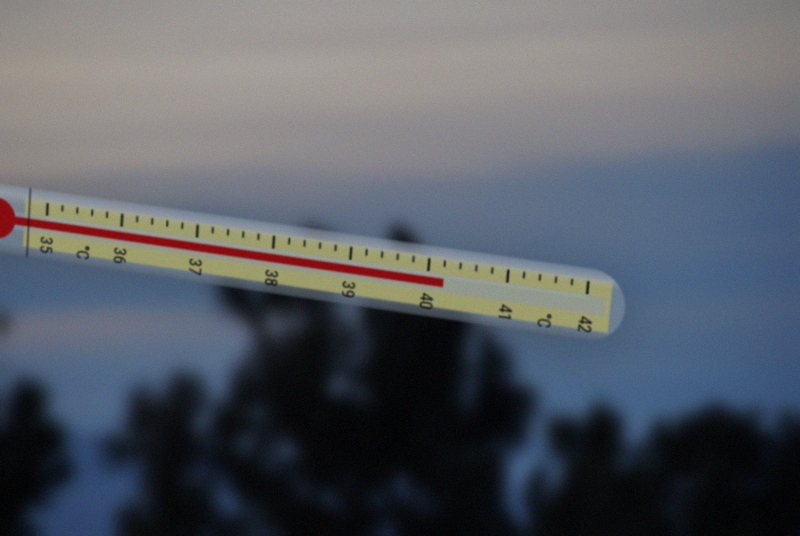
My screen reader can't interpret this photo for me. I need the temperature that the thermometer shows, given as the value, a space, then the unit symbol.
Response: 40.2 °C
